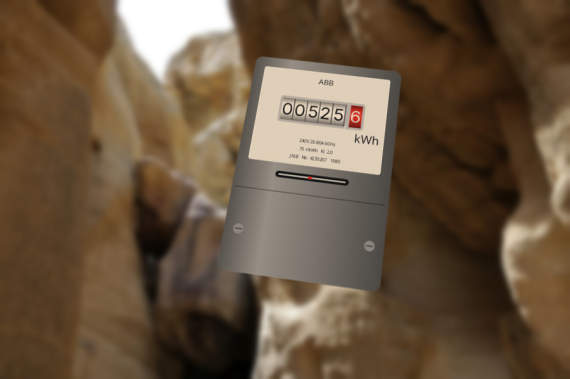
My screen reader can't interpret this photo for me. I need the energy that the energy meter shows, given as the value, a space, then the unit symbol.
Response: 525.6 kWh
